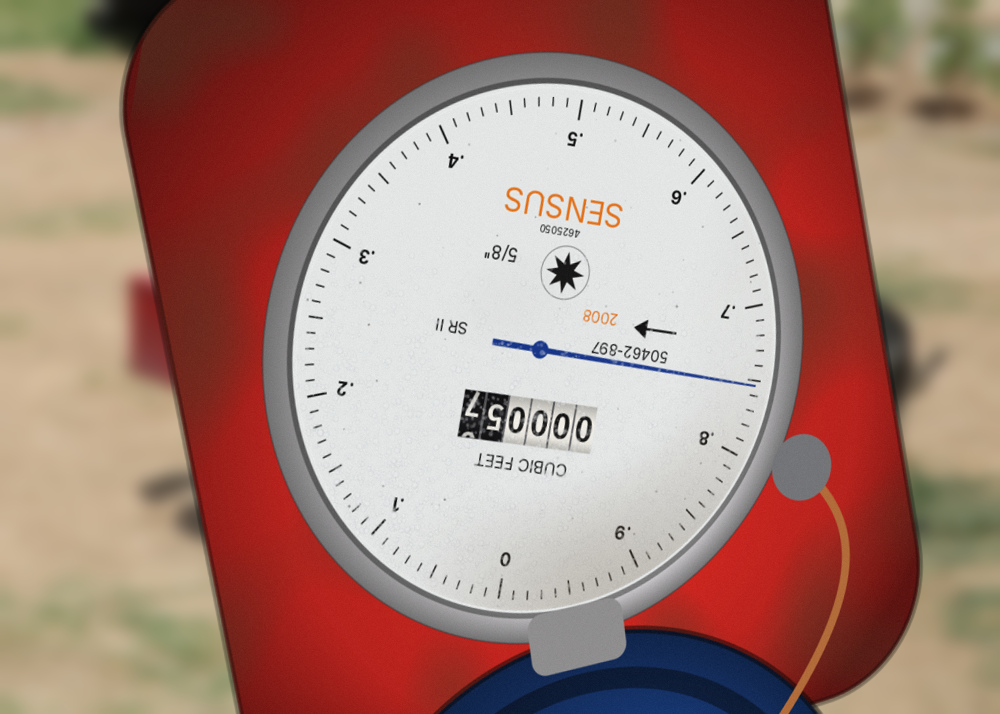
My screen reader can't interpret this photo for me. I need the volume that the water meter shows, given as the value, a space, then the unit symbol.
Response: 56.75 ft³
